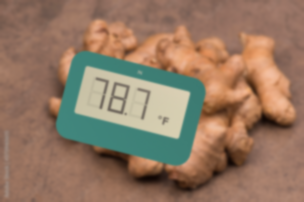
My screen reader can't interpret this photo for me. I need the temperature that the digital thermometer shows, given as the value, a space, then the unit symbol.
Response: 78.7 °F
